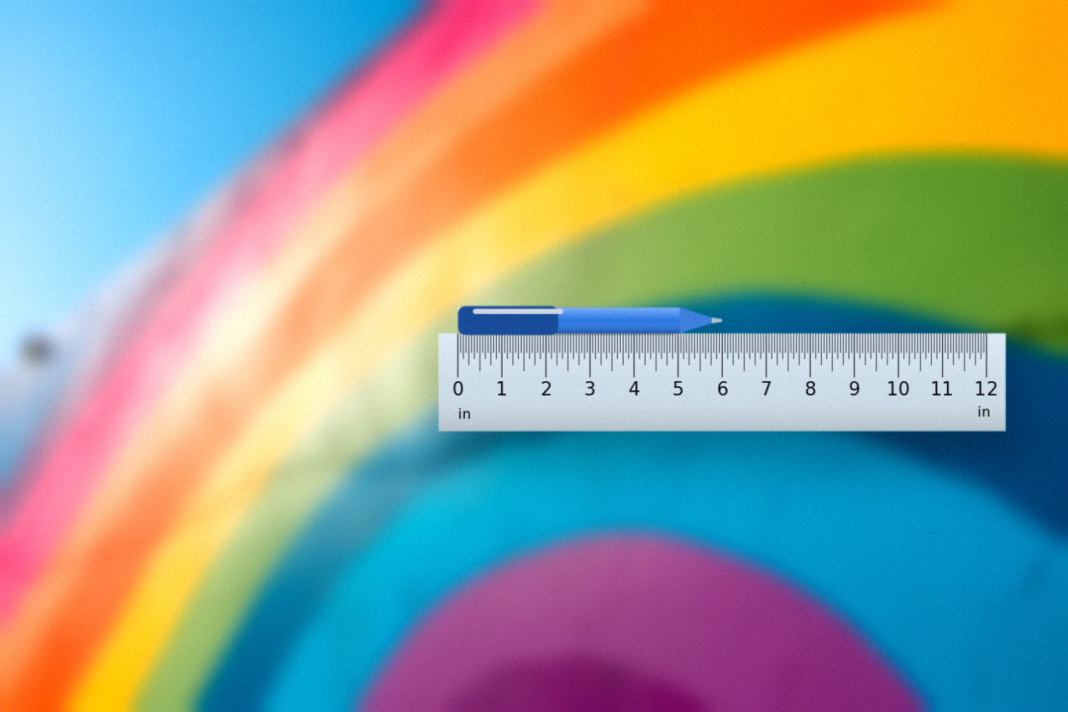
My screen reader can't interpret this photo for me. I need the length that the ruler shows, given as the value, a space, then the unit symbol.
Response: 6 in
